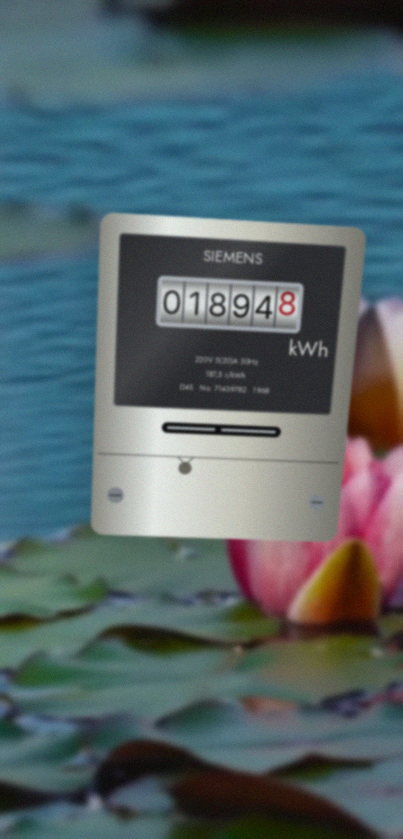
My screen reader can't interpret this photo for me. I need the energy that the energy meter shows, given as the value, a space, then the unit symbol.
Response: 1894.8 kWh
